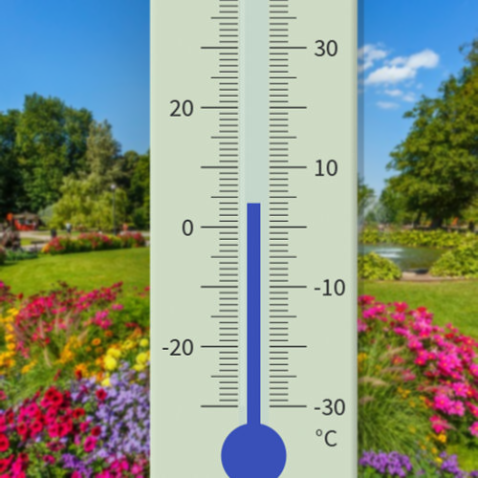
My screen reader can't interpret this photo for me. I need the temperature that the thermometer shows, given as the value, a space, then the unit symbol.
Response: 4 °C
